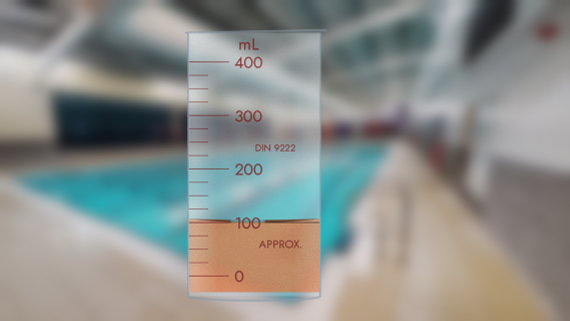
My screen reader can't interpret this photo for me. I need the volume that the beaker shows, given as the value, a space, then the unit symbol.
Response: 100 mL
